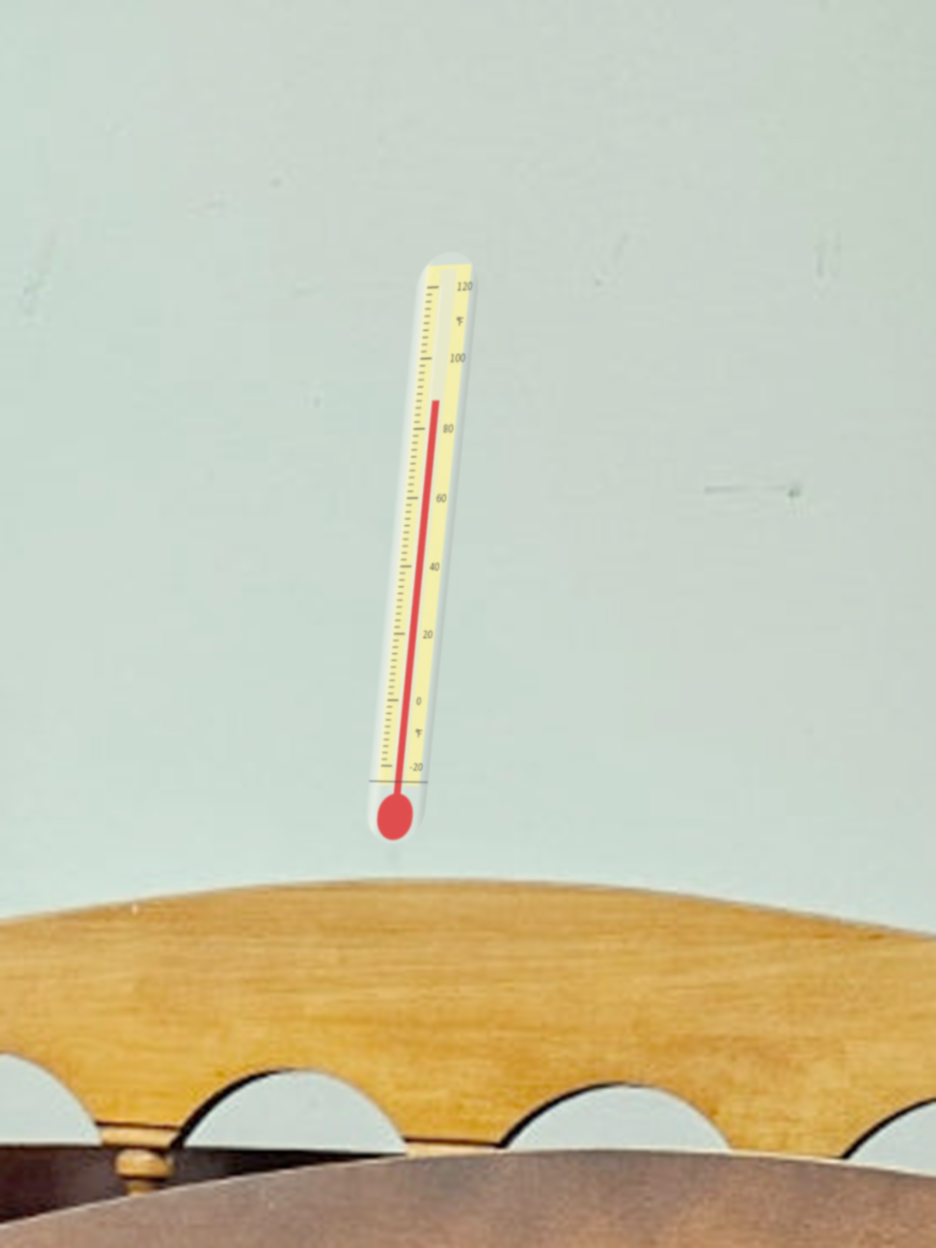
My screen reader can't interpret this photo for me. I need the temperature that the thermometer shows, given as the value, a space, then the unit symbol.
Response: 88 °F
